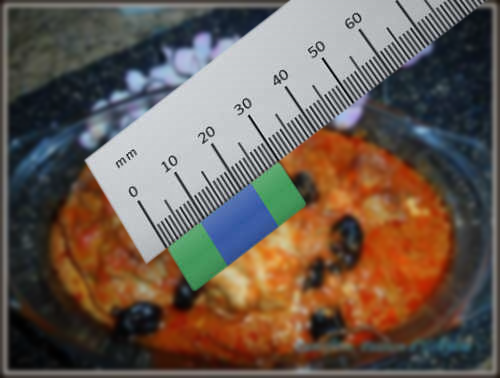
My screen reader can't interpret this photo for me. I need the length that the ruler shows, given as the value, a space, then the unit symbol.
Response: 30 mm
